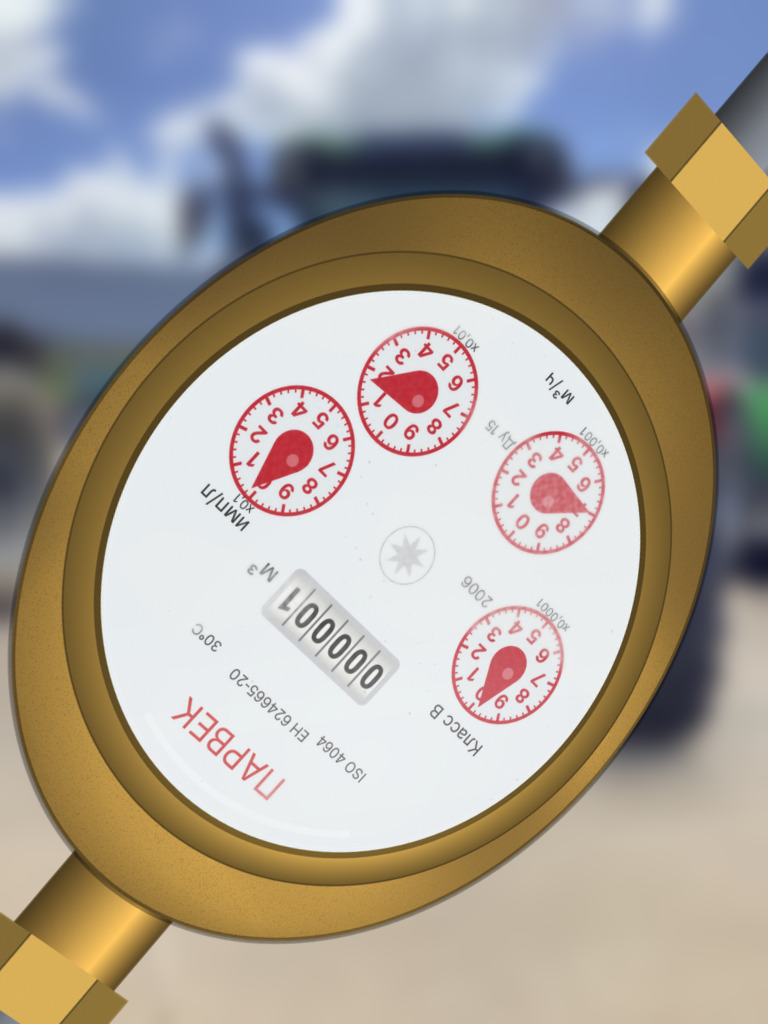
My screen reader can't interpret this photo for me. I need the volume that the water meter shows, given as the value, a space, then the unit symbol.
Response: 1.0169 m³
